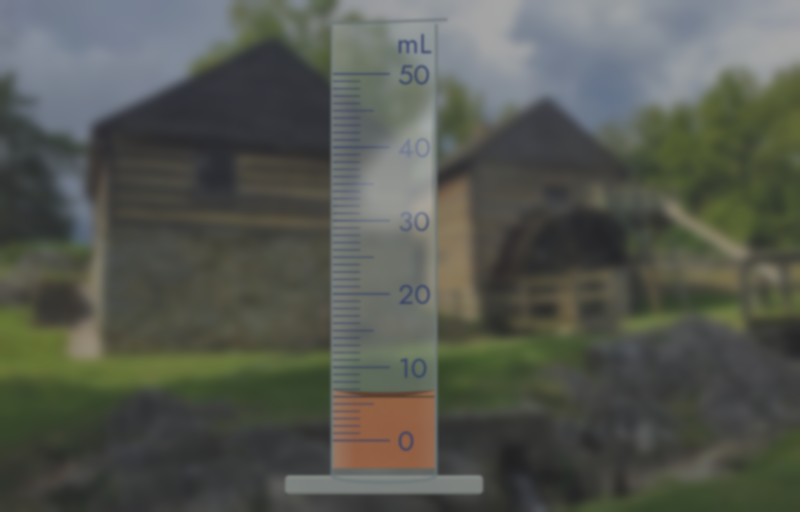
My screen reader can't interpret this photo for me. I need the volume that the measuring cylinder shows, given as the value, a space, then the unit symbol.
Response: 6 mL
